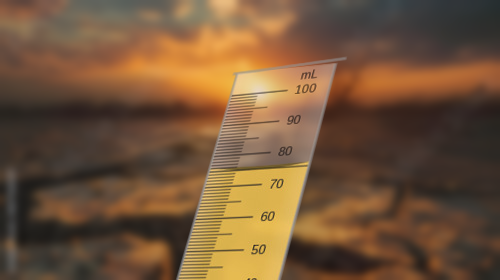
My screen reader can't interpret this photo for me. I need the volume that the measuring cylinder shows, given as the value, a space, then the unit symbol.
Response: 75 mL
